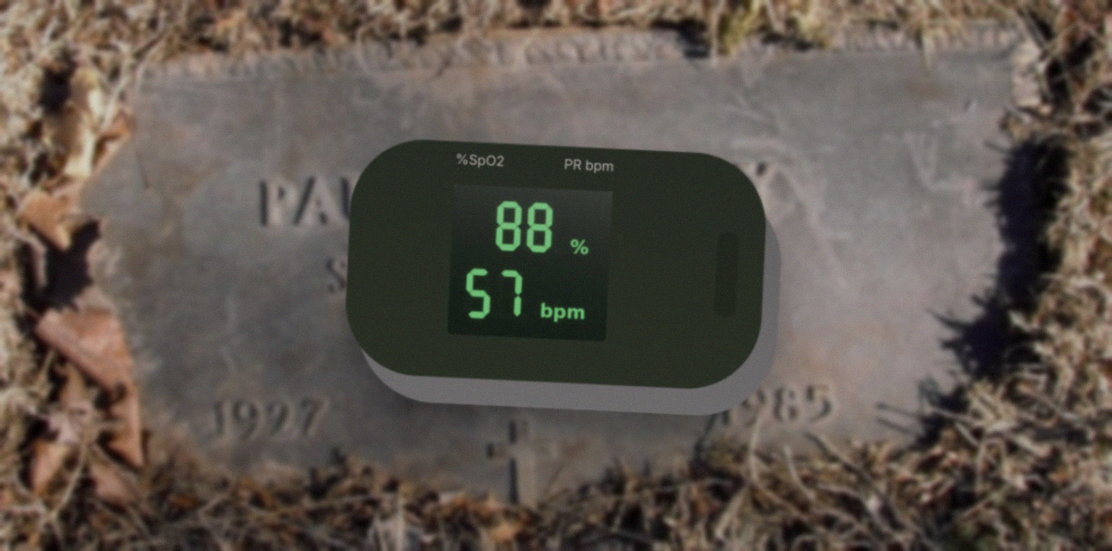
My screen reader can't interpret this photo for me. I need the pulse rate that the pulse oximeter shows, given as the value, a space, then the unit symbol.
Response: 57 bpm
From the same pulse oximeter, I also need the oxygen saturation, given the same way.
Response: 88 %
